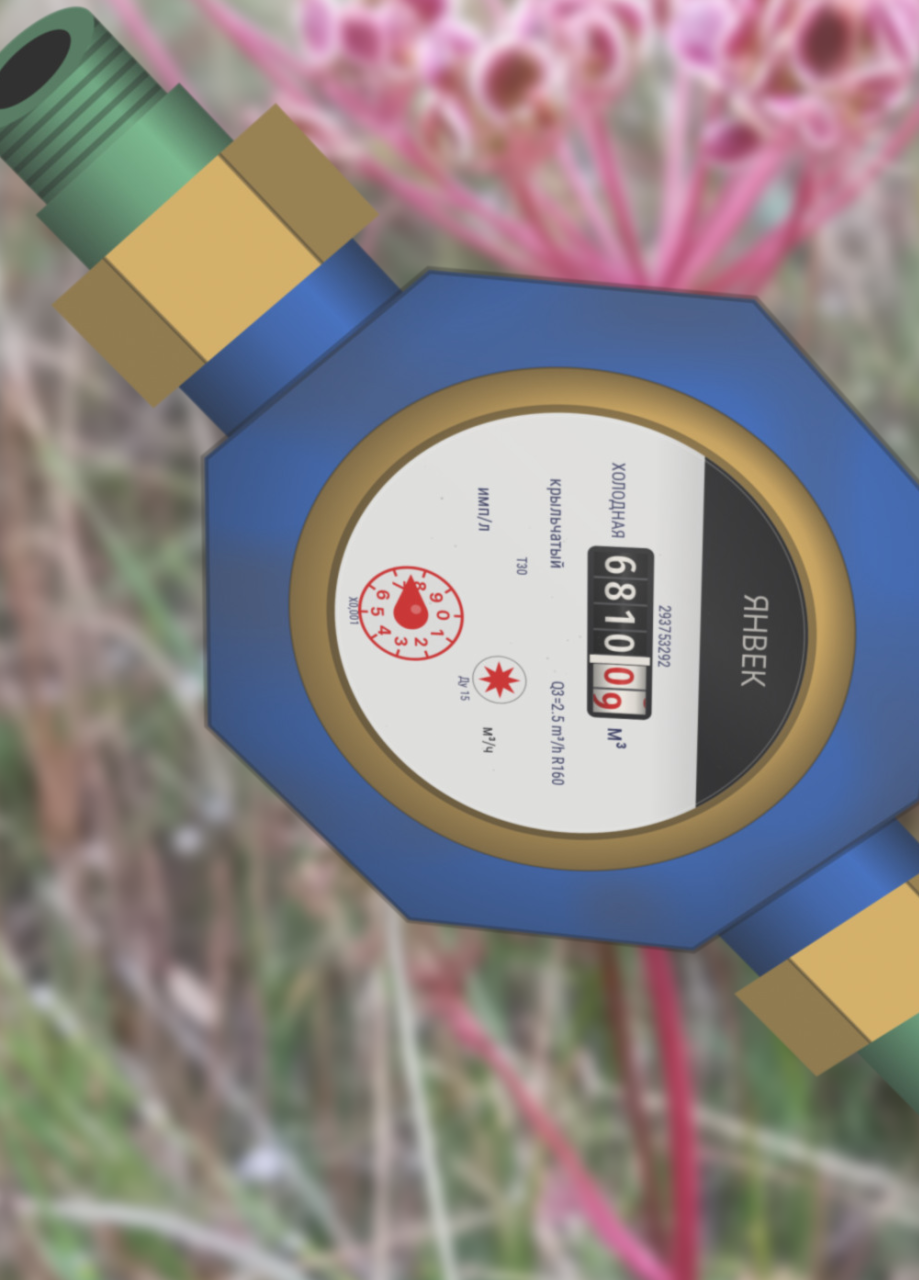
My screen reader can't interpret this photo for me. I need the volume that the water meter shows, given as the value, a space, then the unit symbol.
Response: 6810.087 m³
